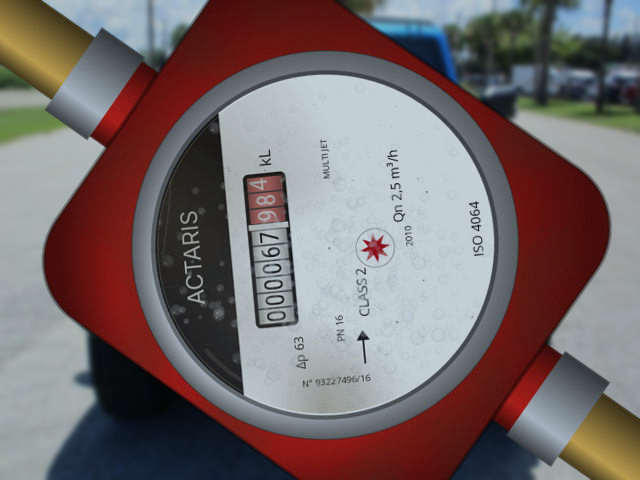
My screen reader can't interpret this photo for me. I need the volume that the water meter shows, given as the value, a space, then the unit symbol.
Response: 67.984 kL
